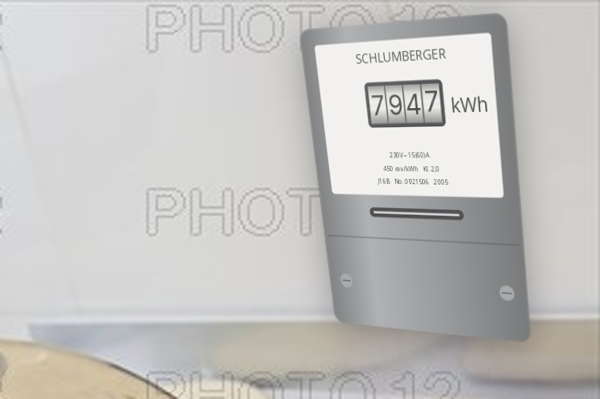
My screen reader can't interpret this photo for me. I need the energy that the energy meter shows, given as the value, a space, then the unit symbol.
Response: 7947 kWh
